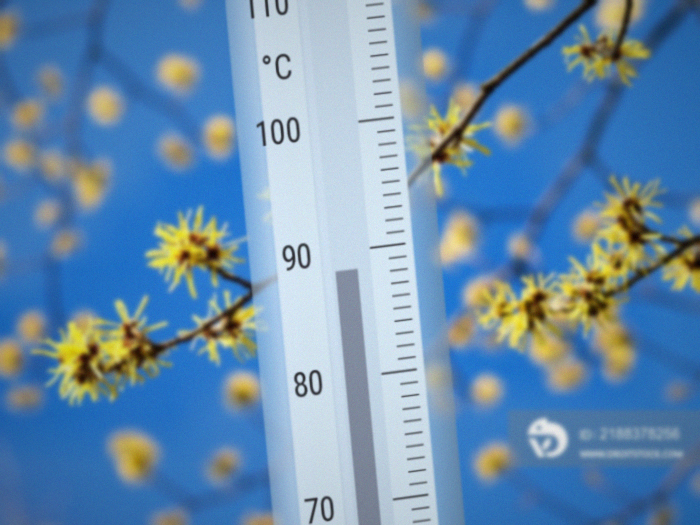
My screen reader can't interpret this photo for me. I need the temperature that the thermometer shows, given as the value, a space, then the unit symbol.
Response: 88.5 °C
